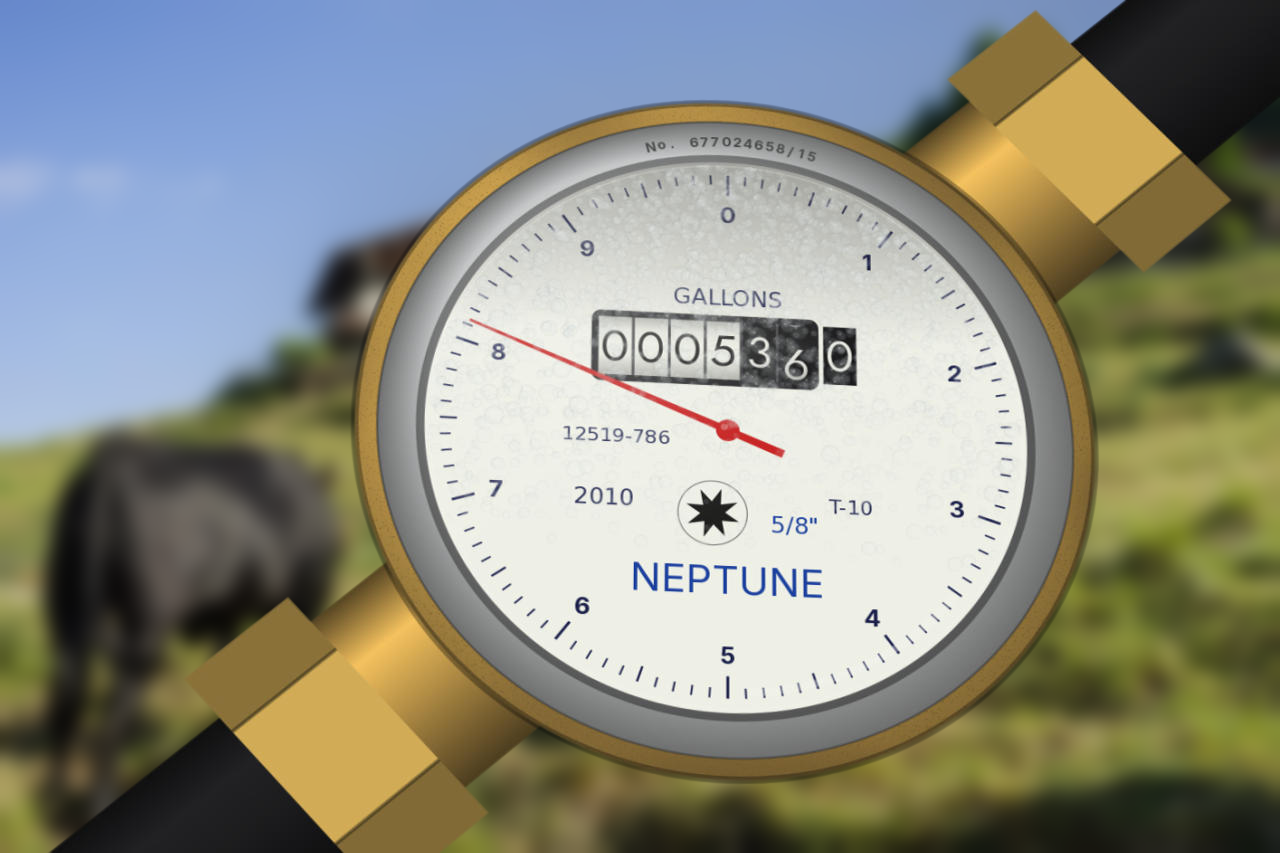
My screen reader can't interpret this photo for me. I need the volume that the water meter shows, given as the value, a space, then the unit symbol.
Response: 5358.1 gal
